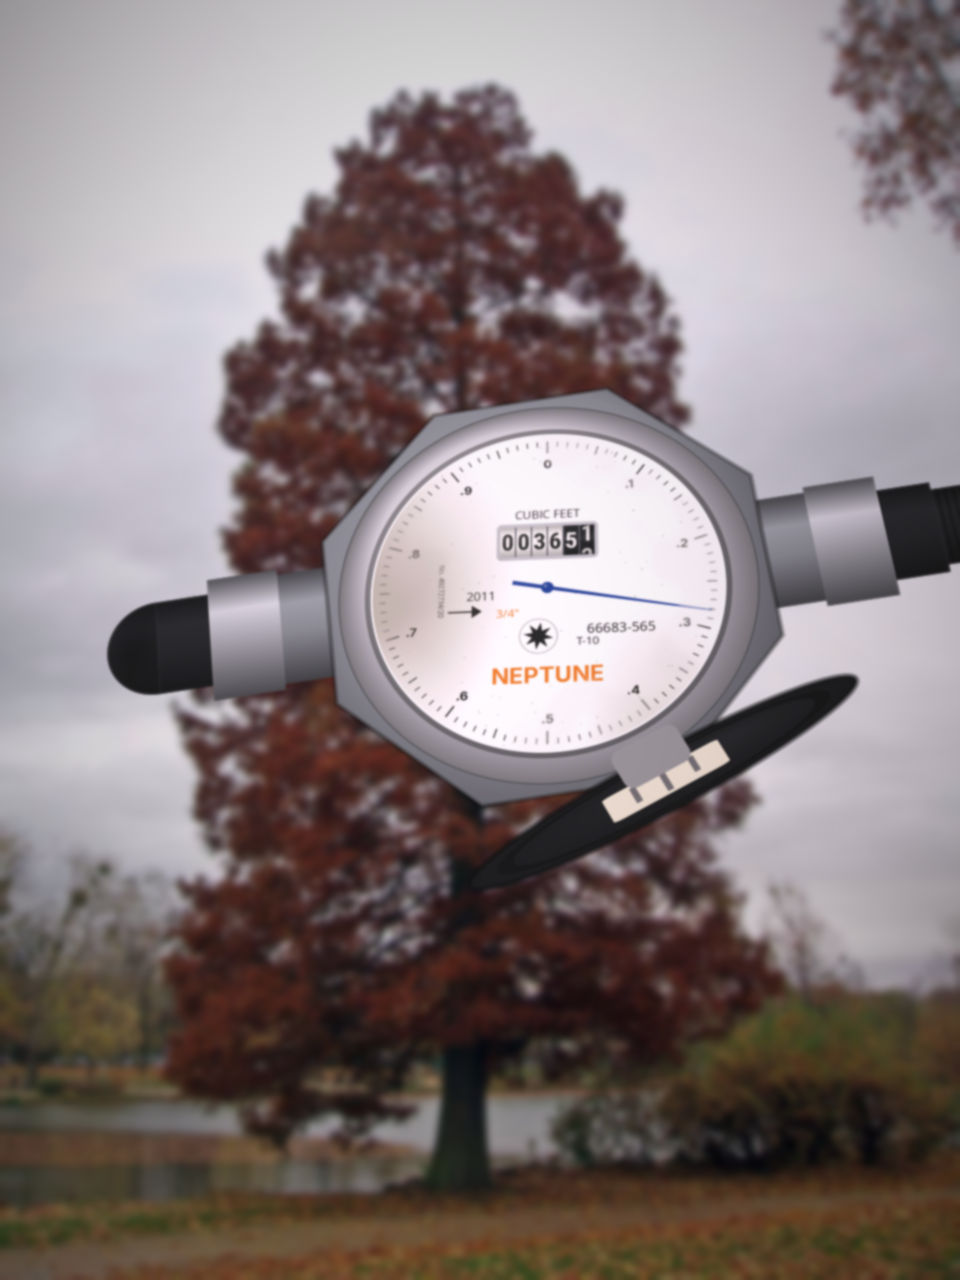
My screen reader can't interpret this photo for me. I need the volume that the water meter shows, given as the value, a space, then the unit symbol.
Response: 3651.28 ft³
